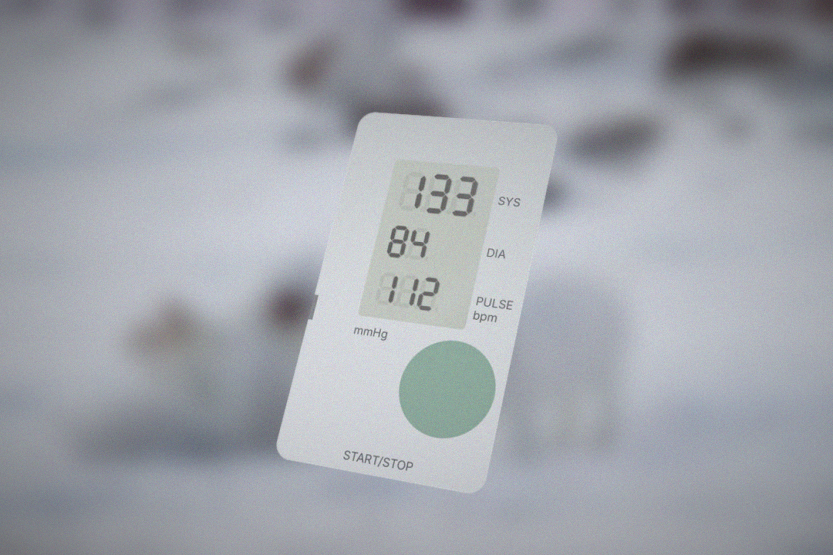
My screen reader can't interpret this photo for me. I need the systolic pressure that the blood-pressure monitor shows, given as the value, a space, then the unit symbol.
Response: 133 mmHg
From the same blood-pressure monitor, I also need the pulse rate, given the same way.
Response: 112 bpm
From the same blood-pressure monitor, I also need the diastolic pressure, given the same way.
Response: 84 mmHg
